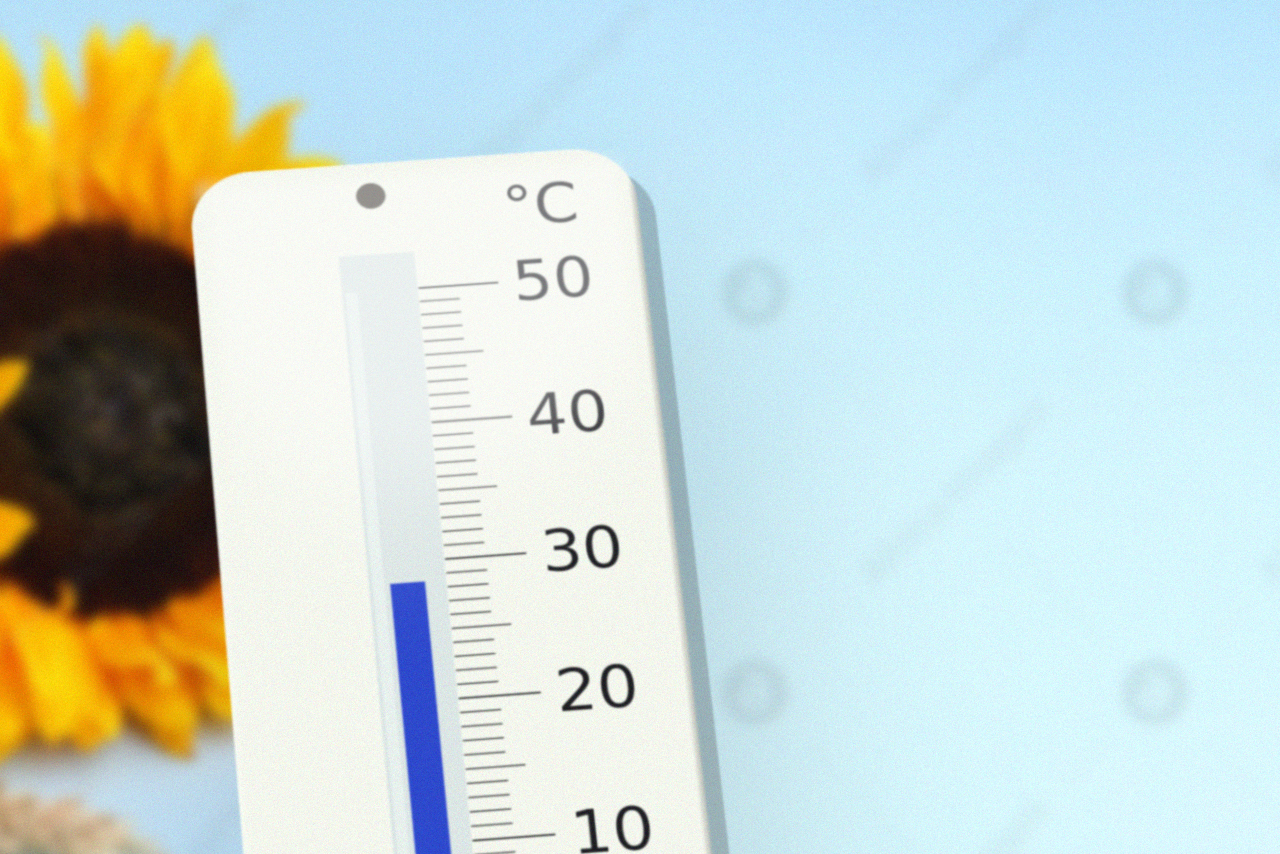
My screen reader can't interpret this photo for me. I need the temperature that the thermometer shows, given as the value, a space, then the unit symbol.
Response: 28.5 °C
